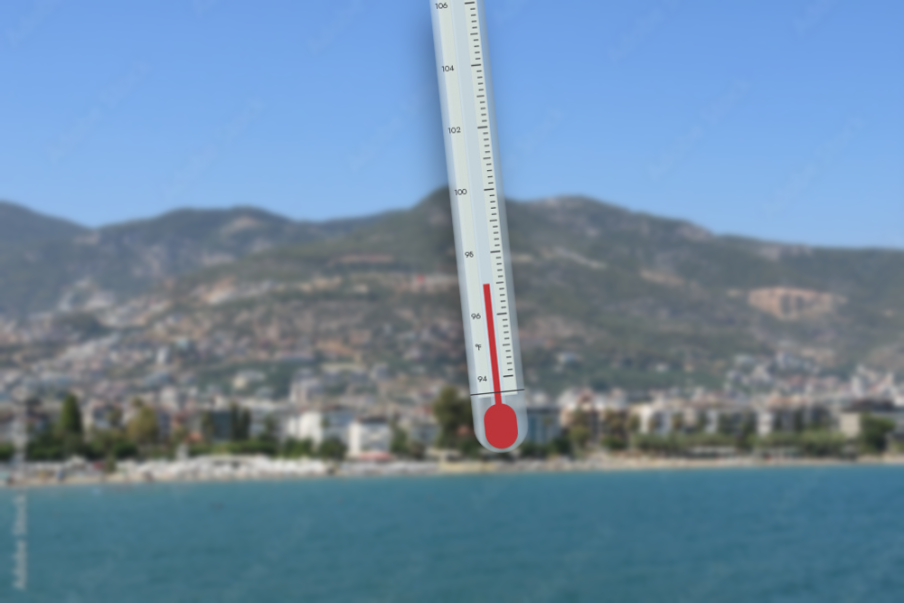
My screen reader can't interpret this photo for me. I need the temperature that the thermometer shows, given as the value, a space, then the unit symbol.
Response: 97 °F
